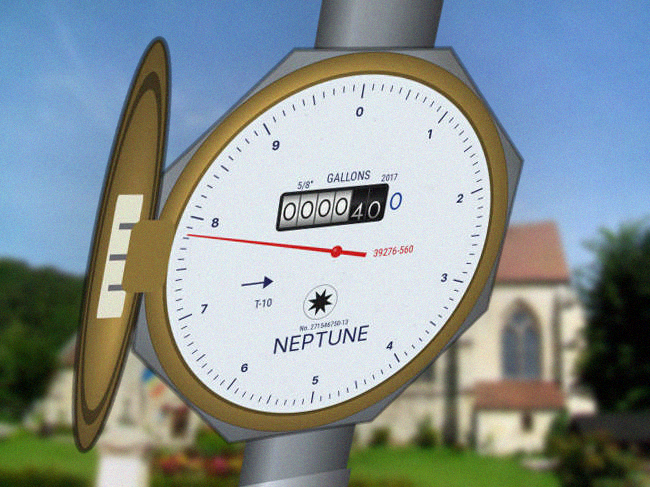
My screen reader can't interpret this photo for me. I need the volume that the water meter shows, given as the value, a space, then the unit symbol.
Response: 397.8 gal
